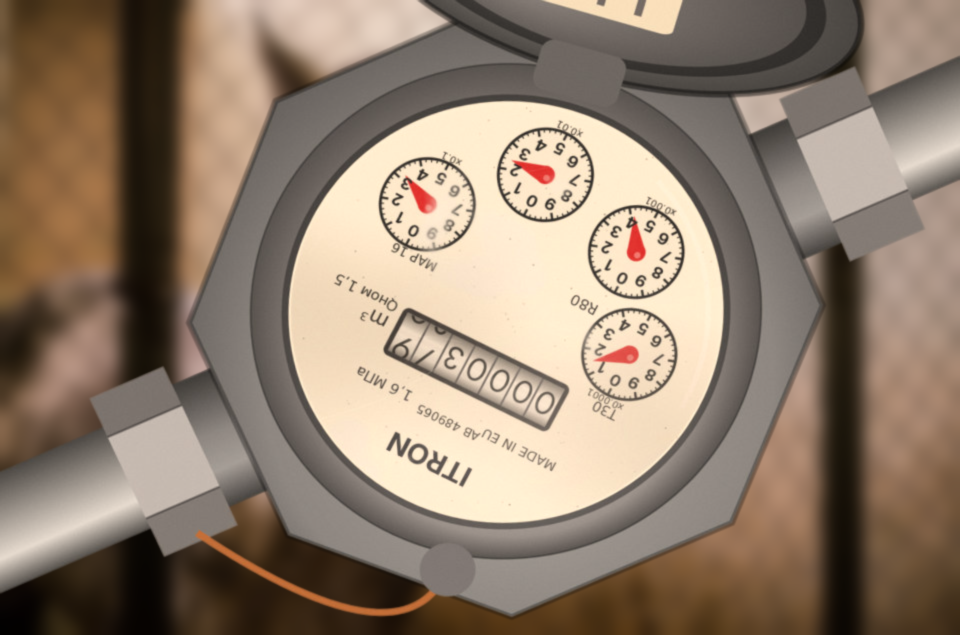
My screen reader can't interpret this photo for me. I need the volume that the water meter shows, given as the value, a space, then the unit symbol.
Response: 379.3241 m³
